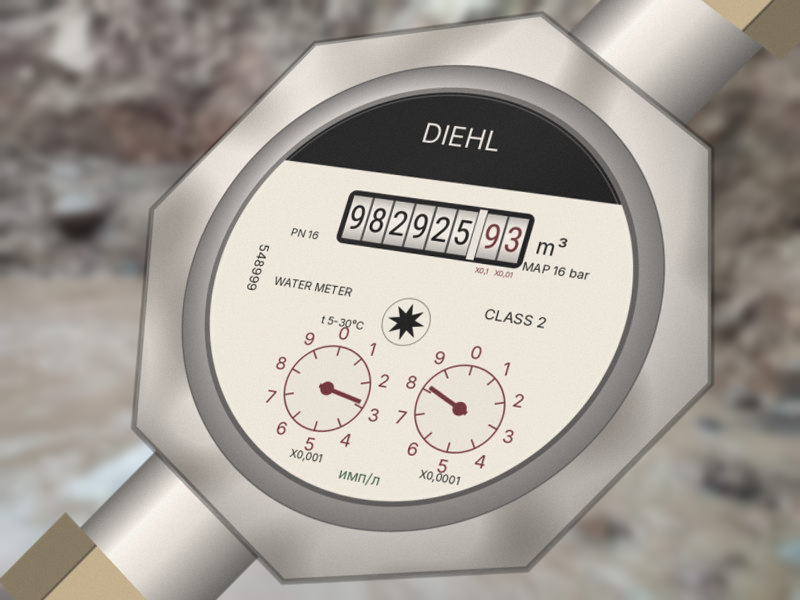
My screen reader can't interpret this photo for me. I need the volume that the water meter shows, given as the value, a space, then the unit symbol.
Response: 982925.9328 m³
